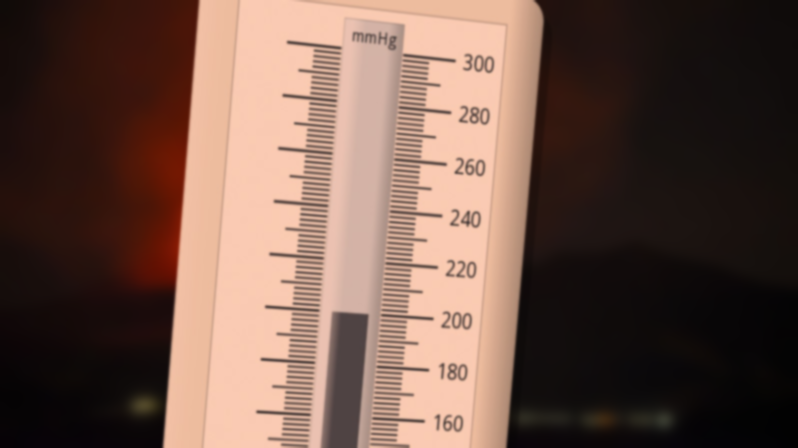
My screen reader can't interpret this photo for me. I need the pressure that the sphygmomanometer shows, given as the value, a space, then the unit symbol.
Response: 200 mmHg
